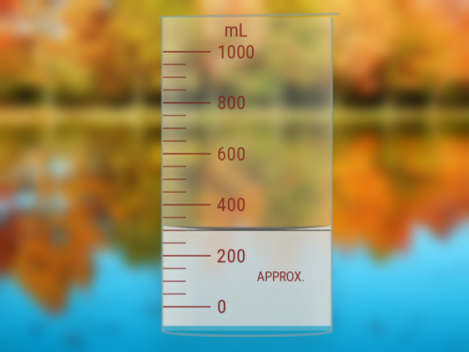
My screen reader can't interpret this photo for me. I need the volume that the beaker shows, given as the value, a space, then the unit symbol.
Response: 300 mL
